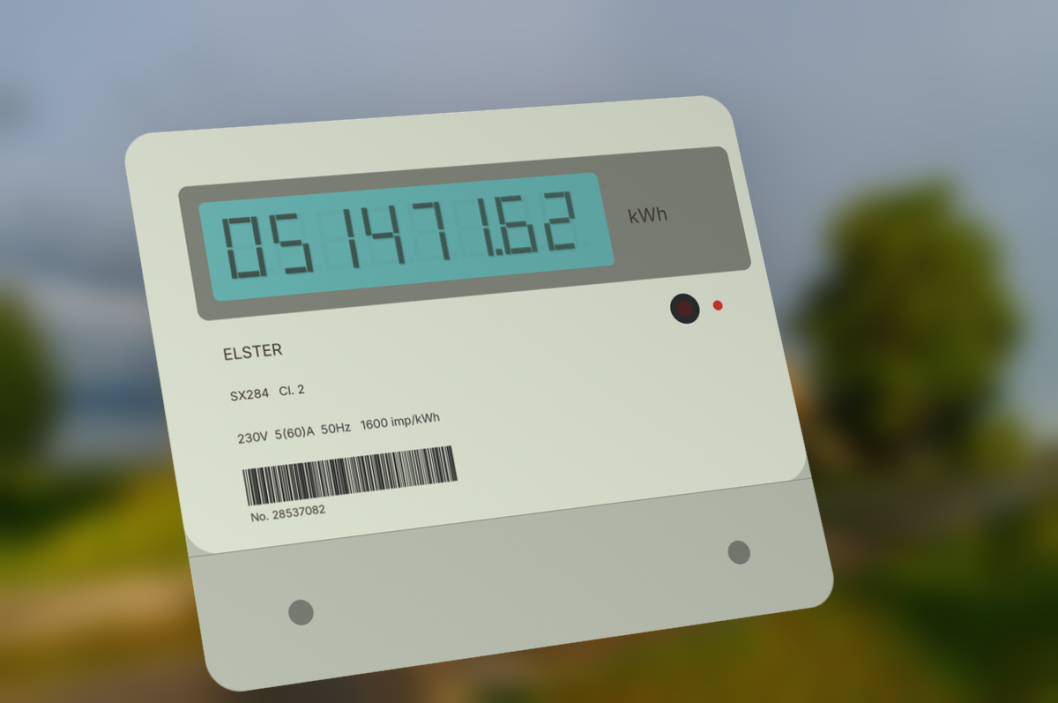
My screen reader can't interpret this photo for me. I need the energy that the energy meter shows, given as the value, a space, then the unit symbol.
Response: 51471.62 kWh
